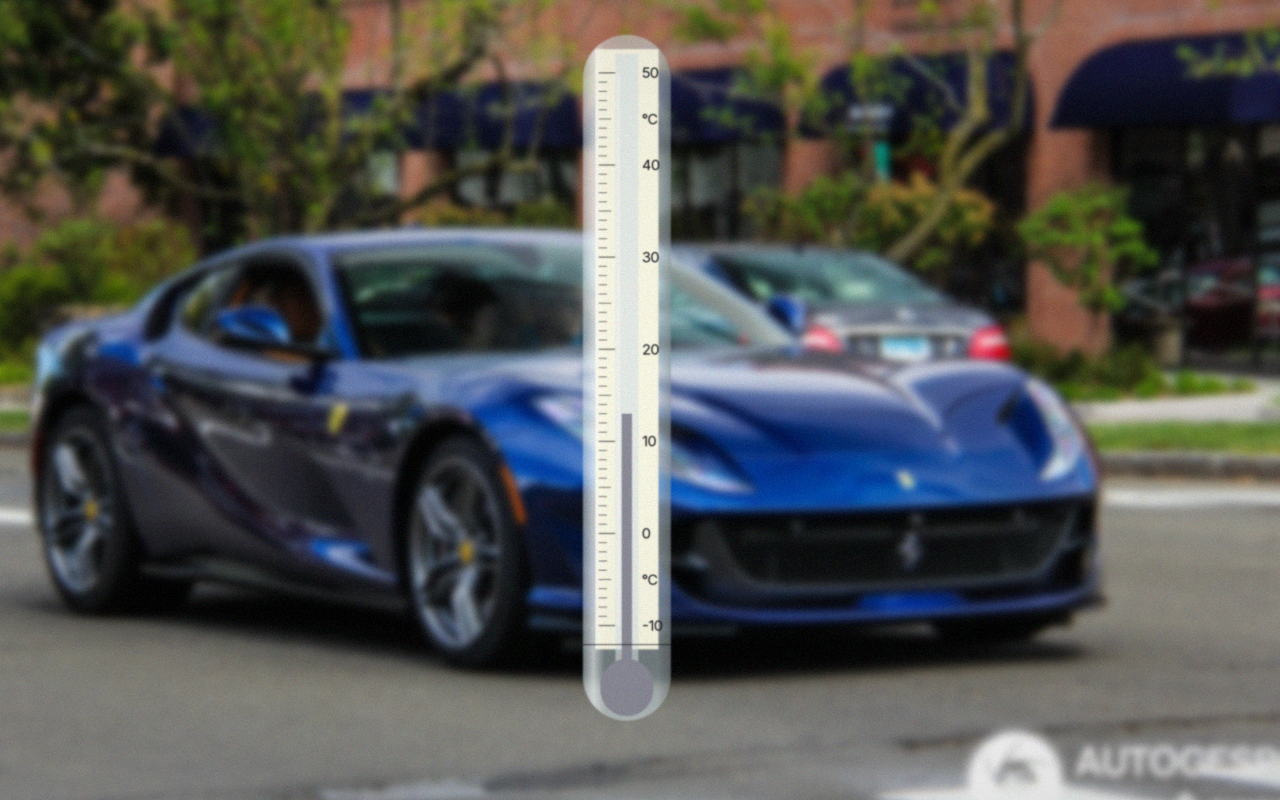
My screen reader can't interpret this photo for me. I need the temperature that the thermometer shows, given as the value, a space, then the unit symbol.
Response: 13 °C
